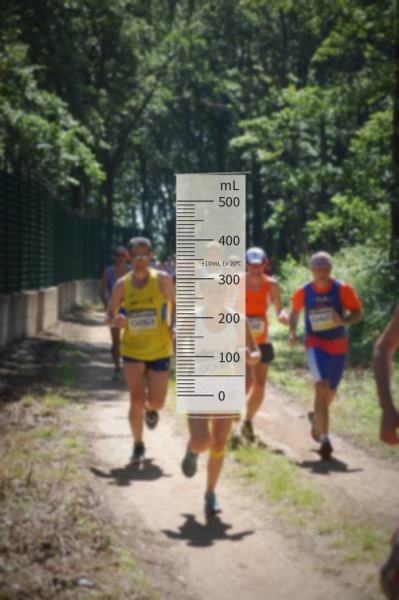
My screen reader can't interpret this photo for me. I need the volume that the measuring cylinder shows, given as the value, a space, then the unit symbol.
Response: 50 mL
